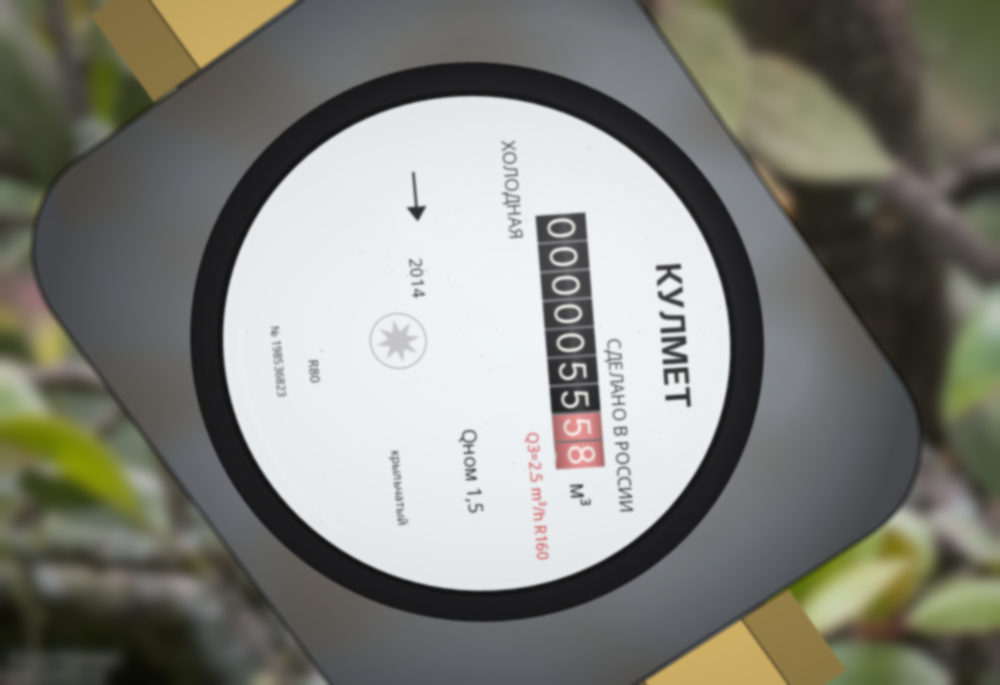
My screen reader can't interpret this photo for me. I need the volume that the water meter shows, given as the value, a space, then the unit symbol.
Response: 55.58 m³
